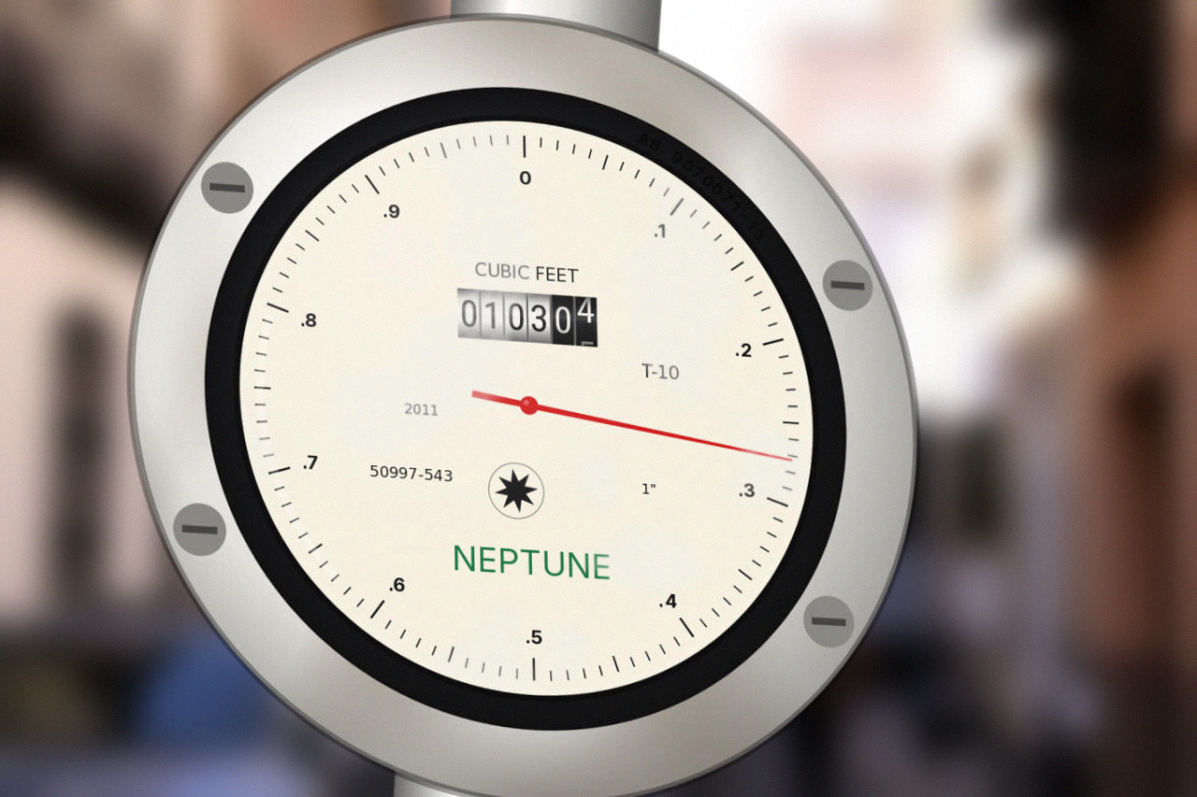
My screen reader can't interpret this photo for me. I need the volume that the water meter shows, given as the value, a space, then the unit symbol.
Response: 10304.27 ft³
